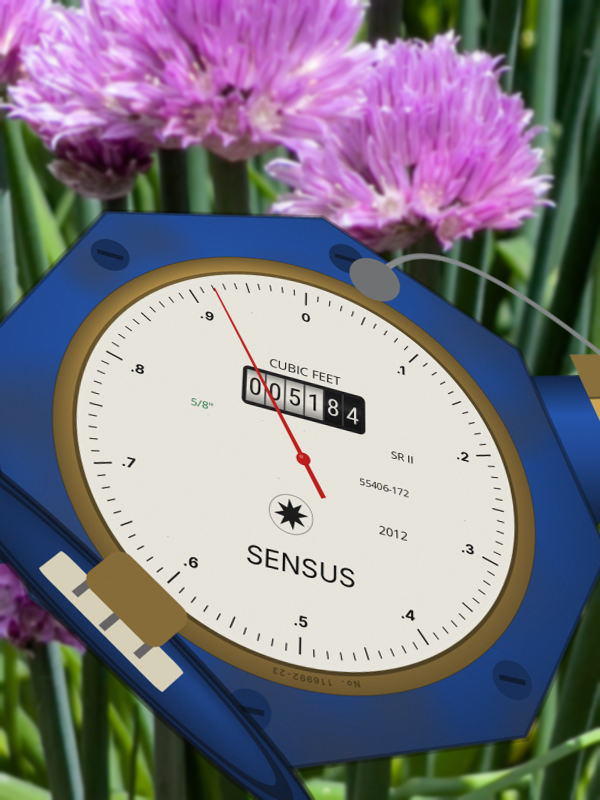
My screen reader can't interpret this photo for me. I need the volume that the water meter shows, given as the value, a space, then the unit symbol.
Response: 5183.92 ft³
